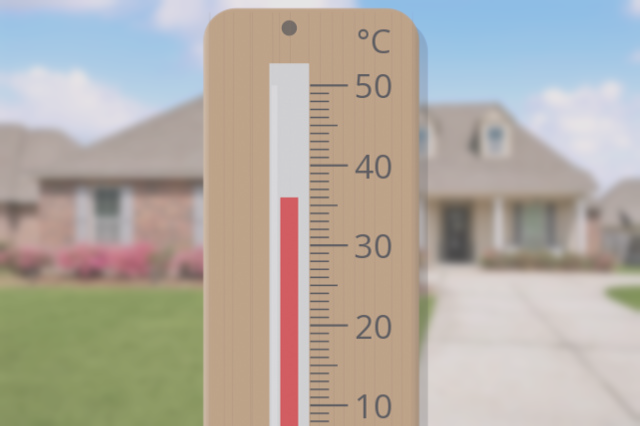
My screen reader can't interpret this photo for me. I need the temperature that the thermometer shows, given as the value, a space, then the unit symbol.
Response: 36 °C
